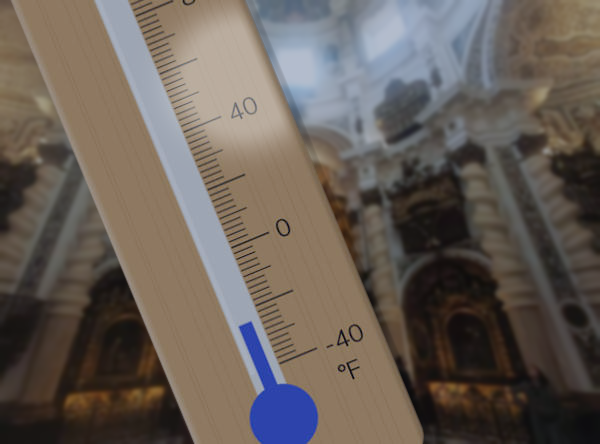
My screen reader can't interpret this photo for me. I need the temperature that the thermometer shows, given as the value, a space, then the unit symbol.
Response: -24 °F
